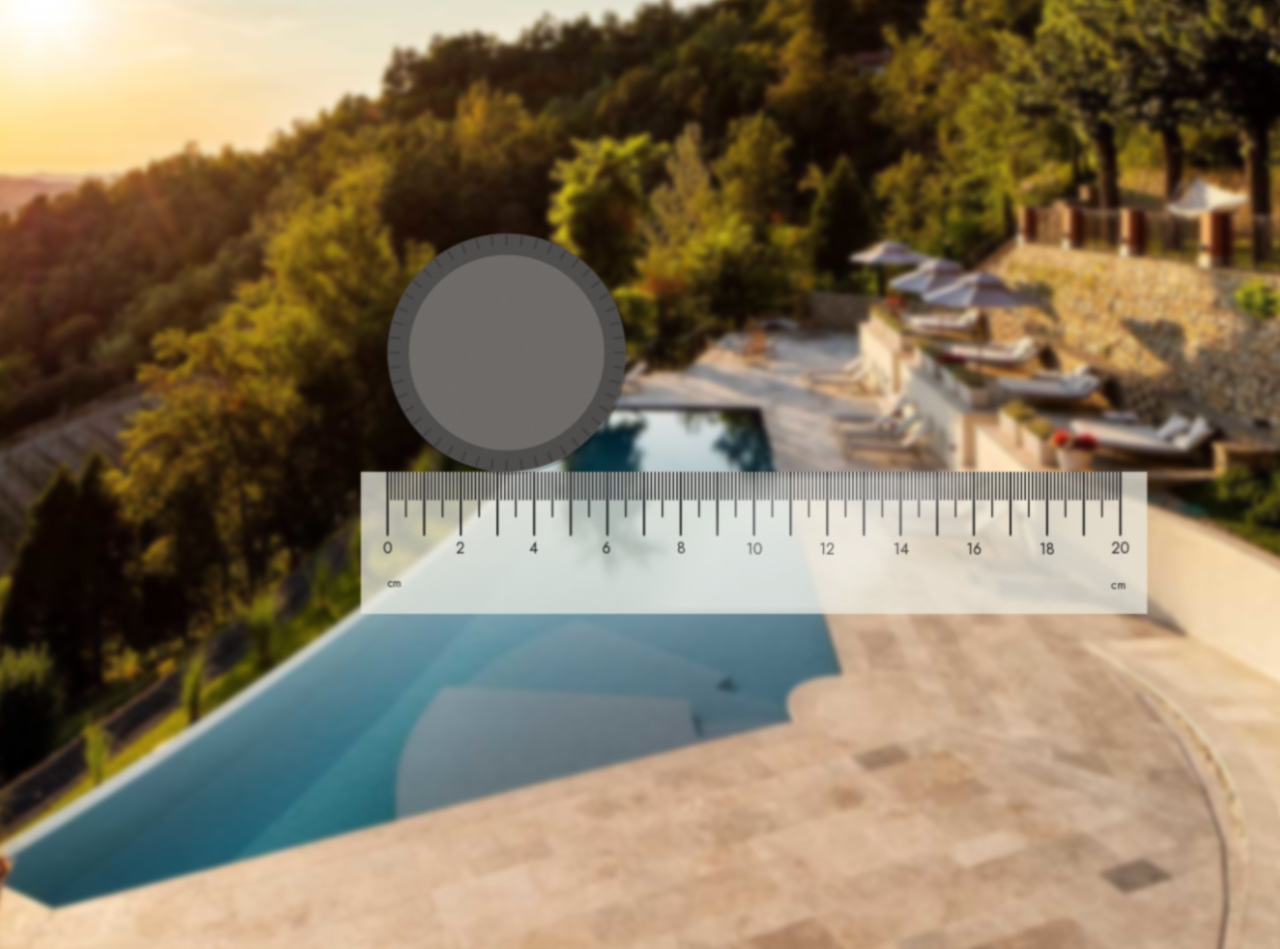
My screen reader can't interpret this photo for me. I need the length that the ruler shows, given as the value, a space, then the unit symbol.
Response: 6.5 cm
